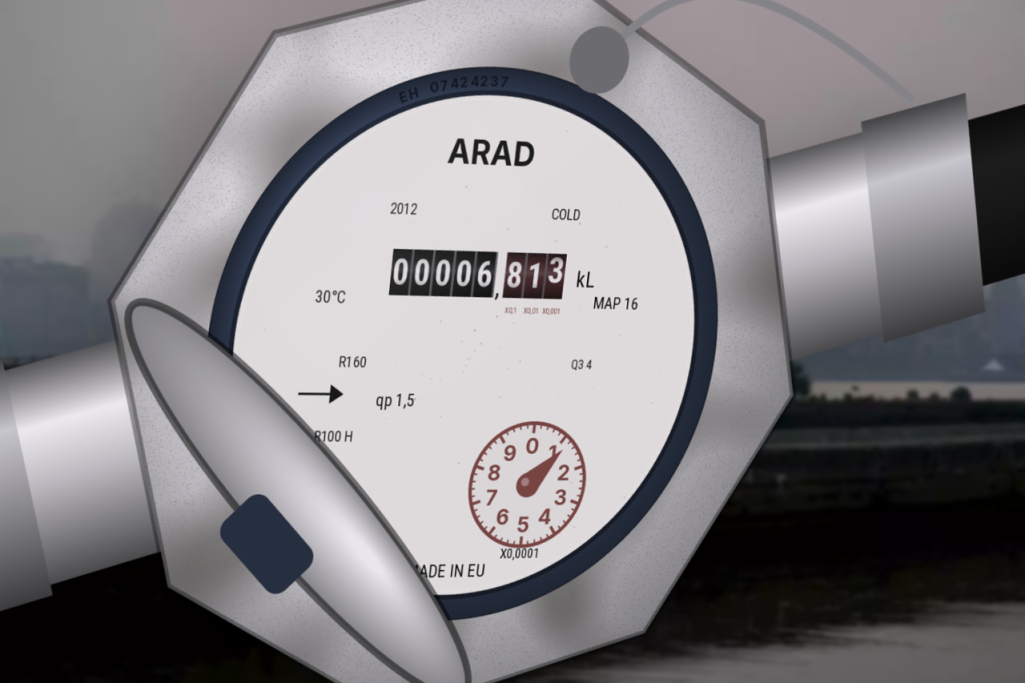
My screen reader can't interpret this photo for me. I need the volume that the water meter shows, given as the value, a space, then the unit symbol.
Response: 6.8131 kL
